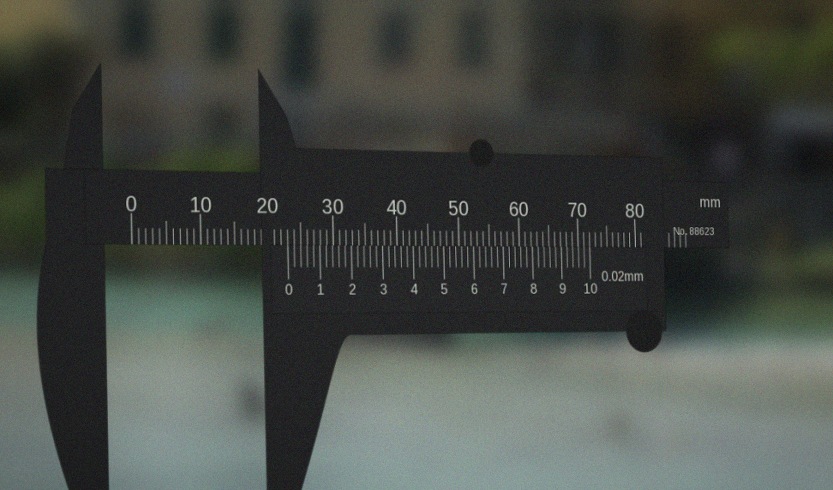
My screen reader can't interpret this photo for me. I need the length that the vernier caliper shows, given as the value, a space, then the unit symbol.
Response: 23.0 mm
